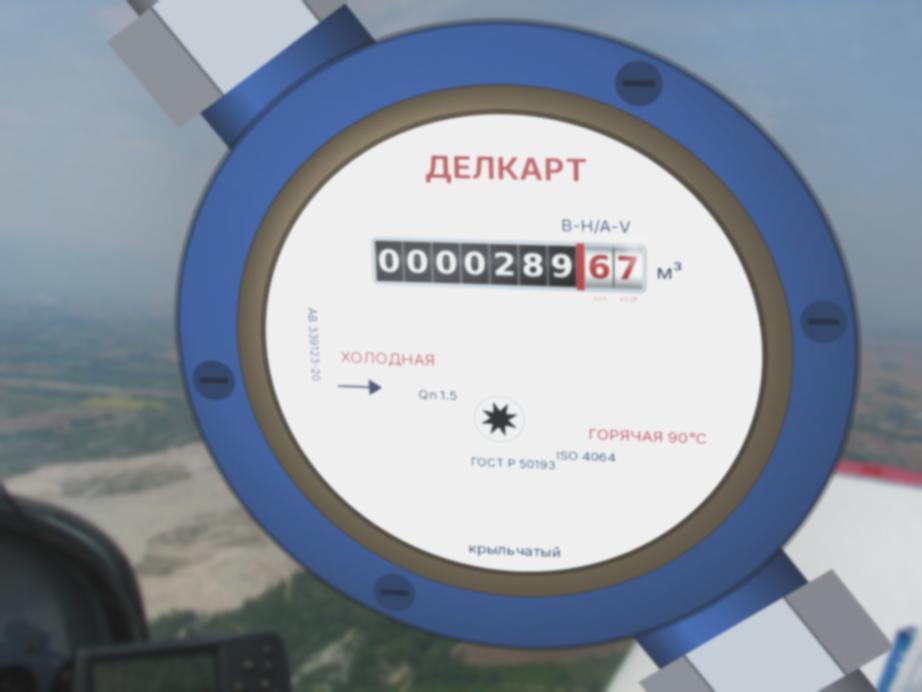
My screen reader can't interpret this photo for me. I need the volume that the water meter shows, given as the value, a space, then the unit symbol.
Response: 289.67 m³
